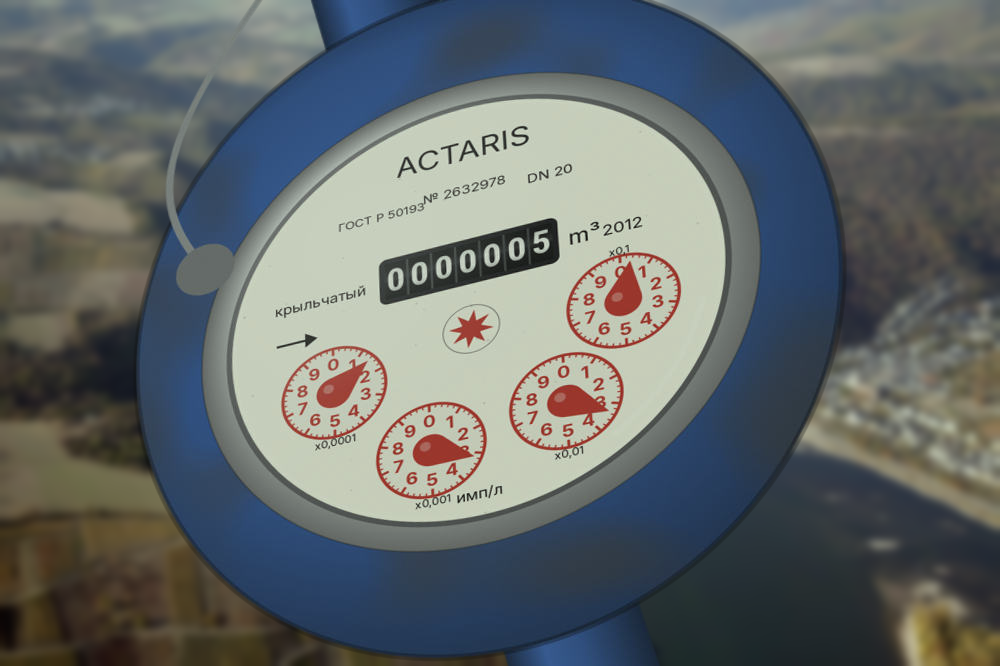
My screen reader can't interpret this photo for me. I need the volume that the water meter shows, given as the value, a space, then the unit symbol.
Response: 5.0331 m³
